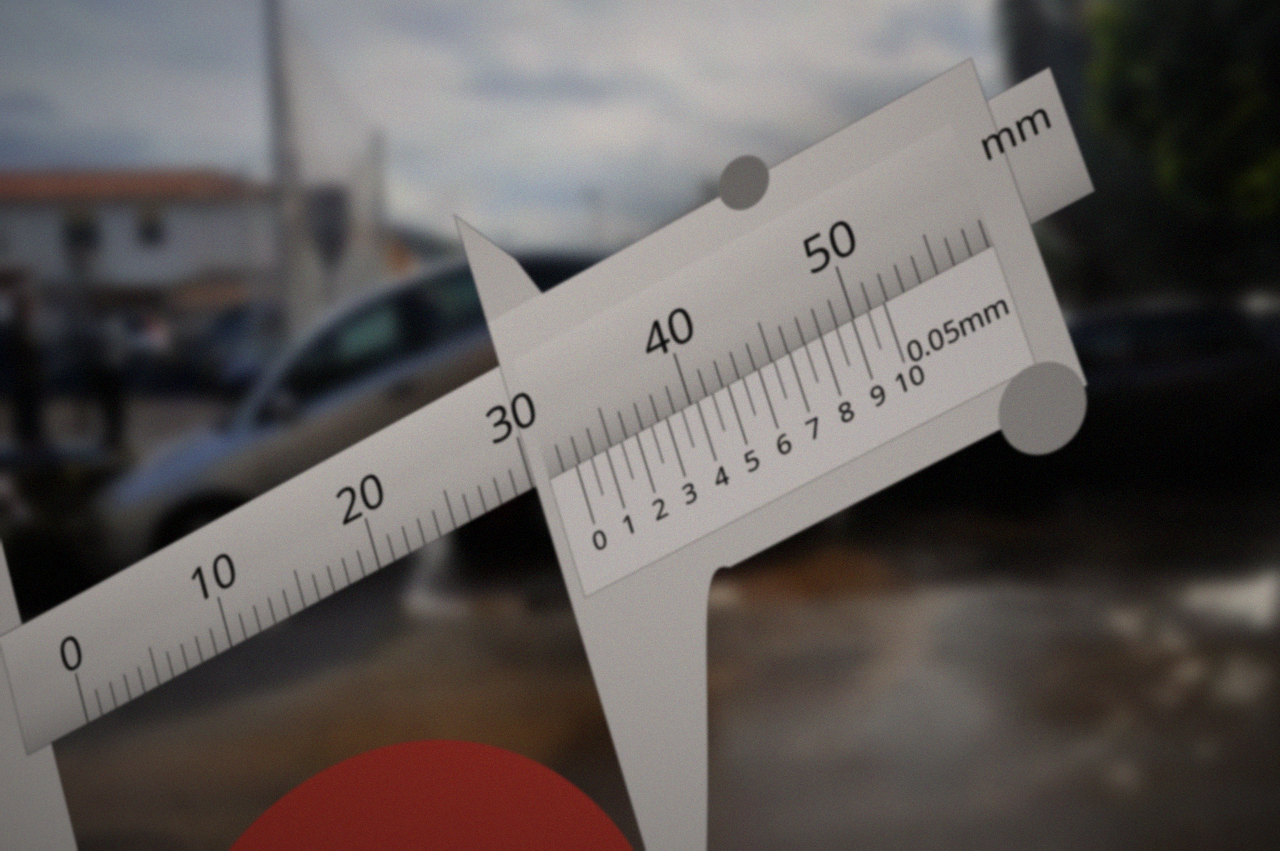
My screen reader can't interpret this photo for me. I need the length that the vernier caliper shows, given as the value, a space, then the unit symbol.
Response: 32.8 mm
